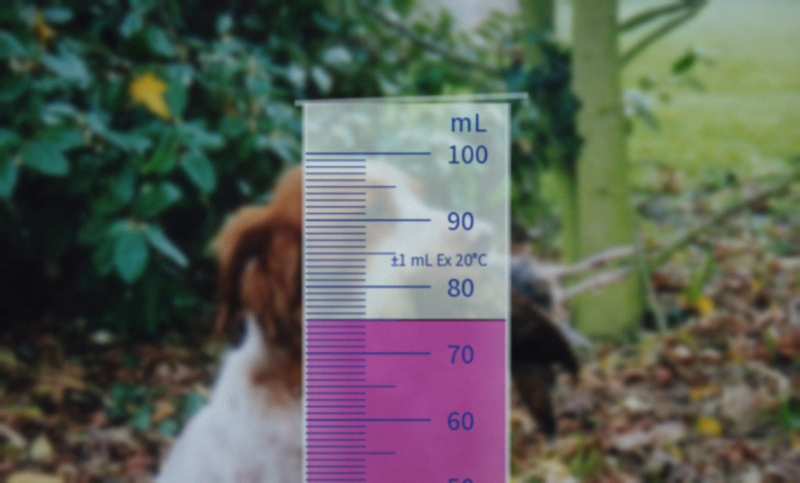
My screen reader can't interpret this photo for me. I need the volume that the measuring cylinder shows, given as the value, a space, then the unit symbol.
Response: 75 mL
